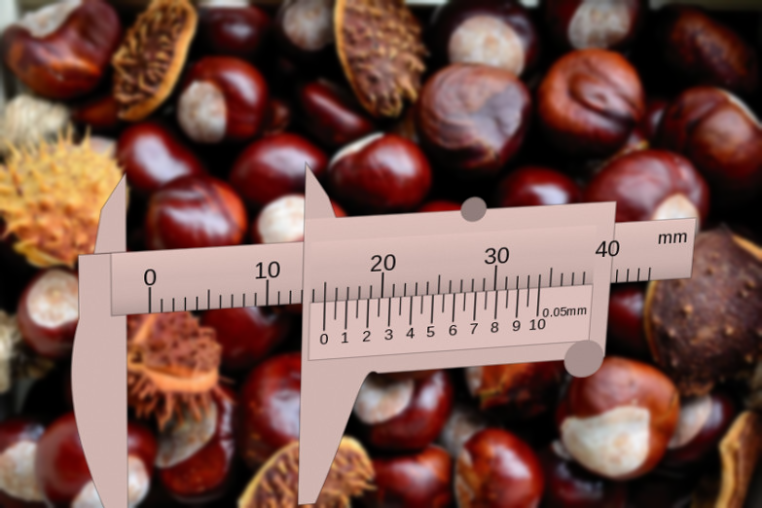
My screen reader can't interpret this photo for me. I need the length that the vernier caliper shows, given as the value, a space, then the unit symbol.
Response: 15.0 mm
